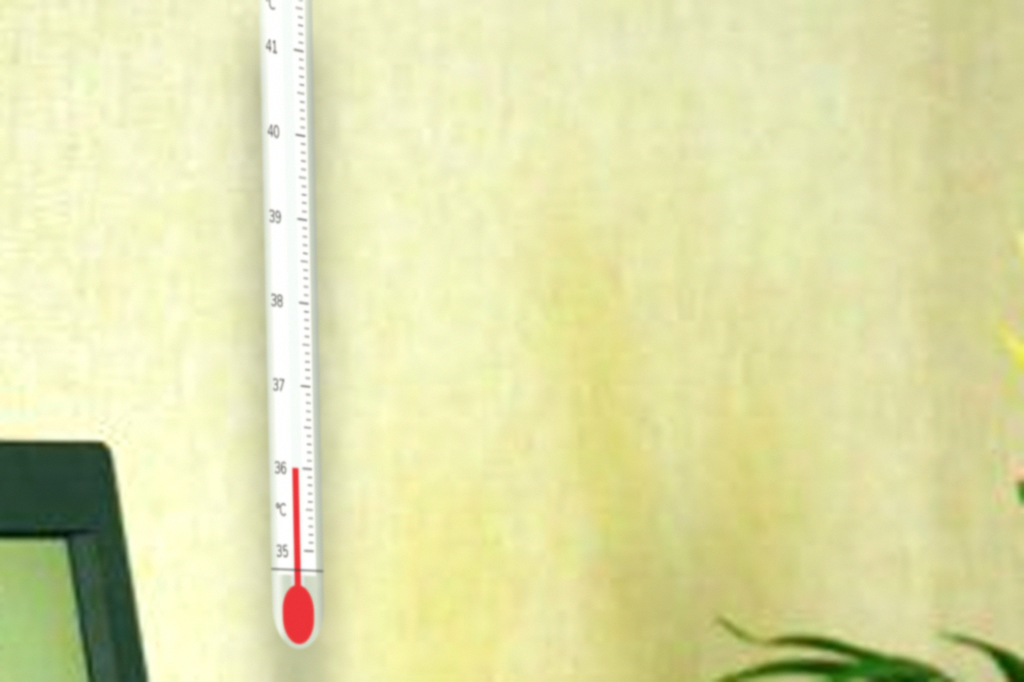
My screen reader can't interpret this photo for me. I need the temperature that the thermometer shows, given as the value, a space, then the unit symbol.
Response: 36 °C
